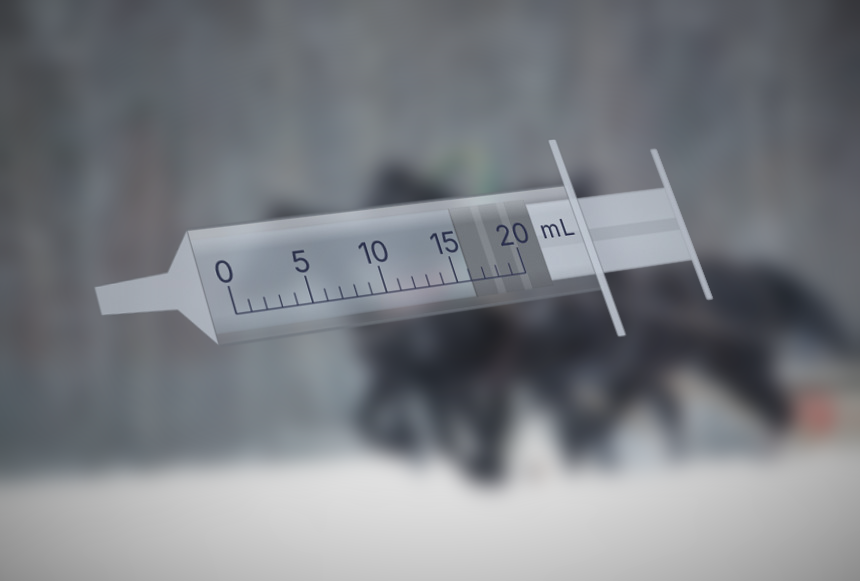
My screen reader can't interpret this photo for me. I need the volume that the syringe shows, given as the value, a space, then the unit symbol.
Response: 16 mL
